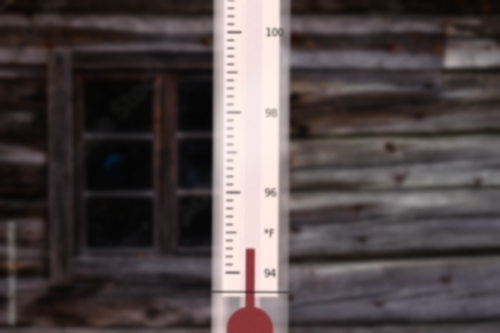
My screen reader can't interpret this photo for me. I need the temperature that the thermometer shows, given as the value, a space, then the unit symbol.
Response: 94.6 °F
